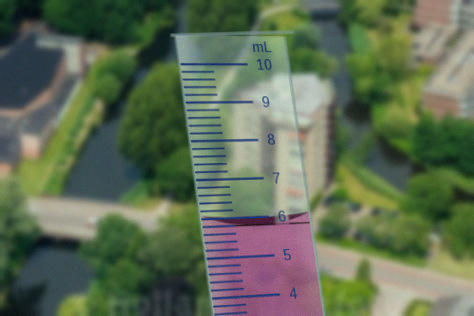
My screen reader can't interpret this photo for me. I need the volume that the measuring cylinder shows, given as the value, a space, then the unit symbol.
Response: 5.8 mL
